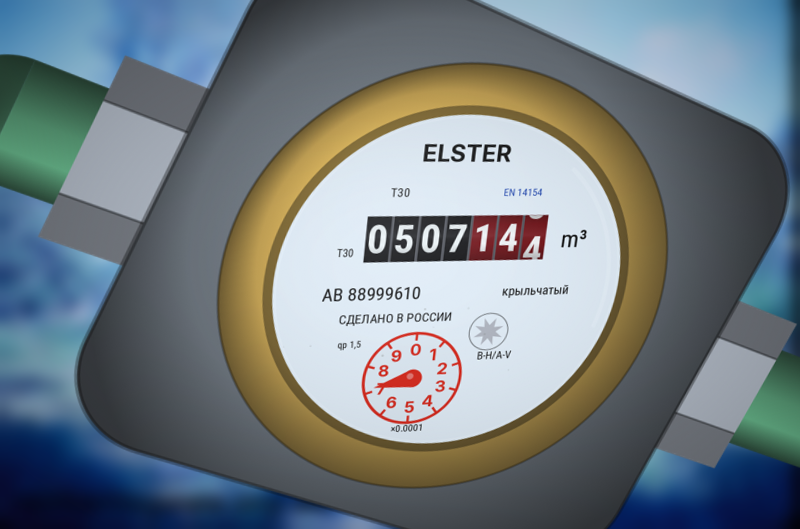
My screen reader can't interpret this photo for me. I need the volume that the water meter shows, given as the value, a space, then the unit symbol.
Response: 507.1437 m³
